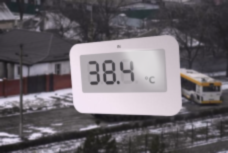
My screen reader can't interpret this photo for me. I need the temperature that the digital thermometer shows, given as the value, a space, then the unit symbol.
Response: 38.4 °C
